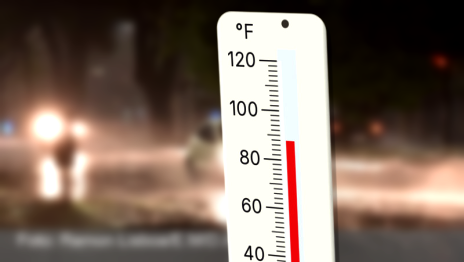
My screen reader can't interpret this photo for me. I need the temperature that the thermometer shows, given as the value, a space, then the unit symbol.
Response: 88 °F
